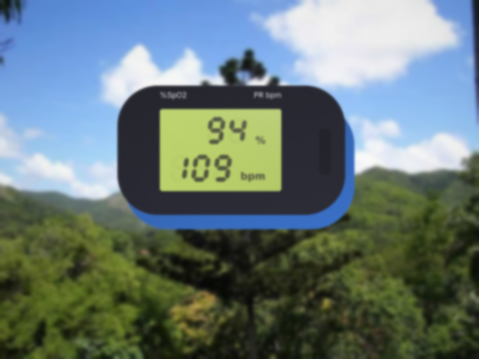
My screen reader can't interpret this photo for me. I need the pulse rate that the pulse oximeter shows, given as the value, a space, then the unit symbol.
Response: 109 bpm
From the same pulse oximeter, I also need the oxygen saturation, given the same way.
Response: 94 %
